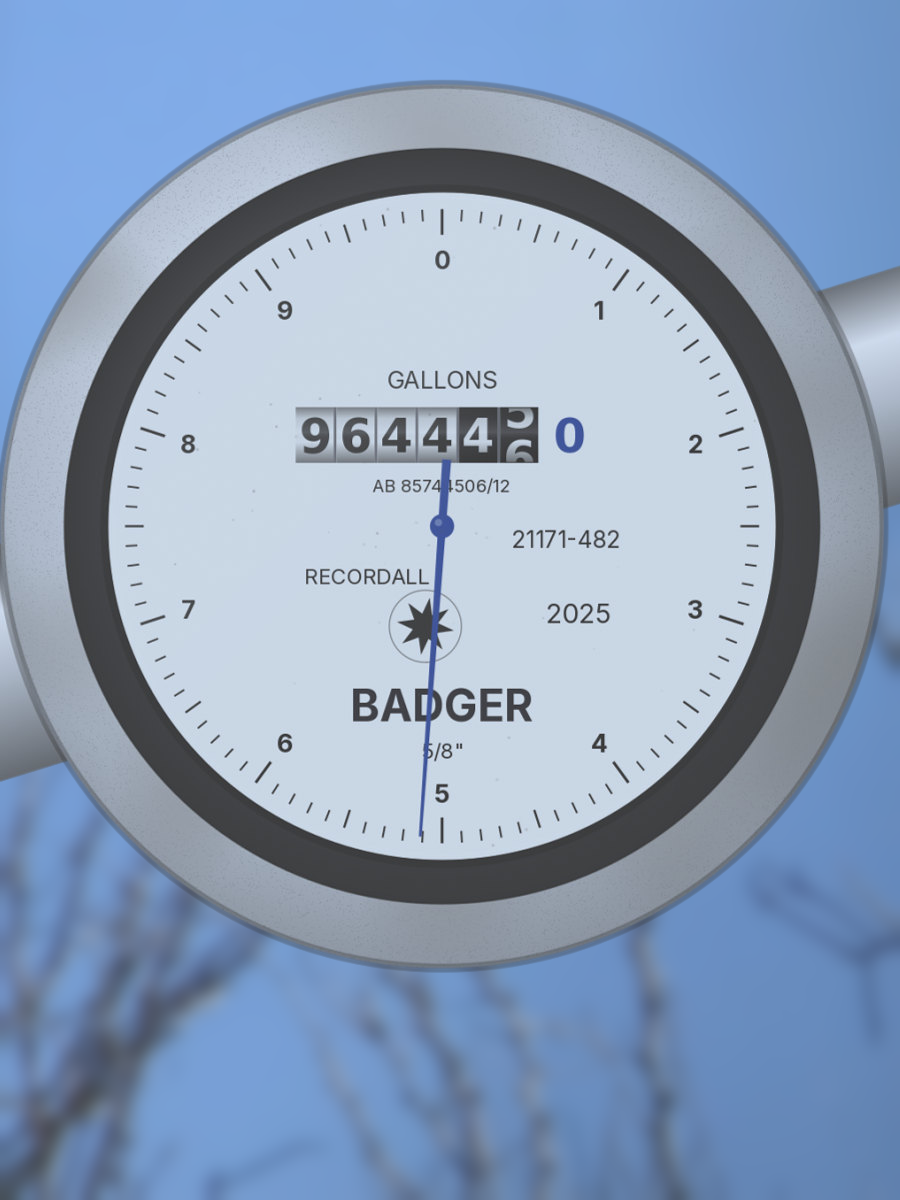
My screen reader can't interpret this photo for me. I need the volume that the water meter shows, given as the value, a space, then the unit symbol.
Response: 9644455.1 gal
